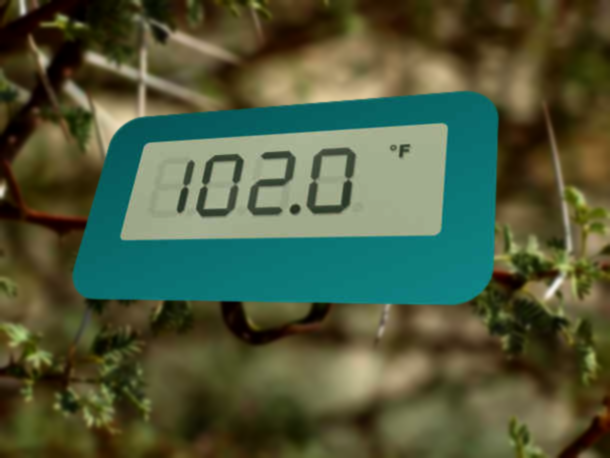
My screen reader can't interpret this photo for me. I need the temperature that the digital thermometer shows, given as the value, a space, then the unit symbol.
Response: 102.0 °F
